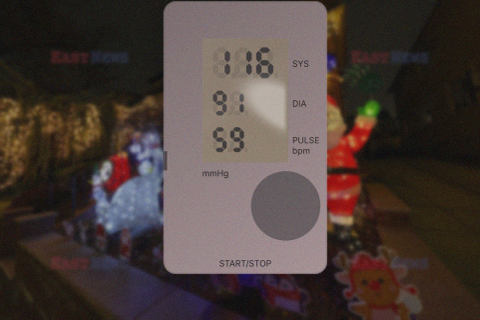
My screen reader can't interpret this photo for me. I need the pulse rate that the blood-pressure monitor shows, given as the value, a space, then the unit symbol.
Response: 59 bpm
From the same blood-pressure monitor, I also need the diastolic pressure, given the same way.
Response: 91 mmHg
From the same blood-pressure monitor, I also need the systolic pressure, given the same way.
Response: 116 mmHg
